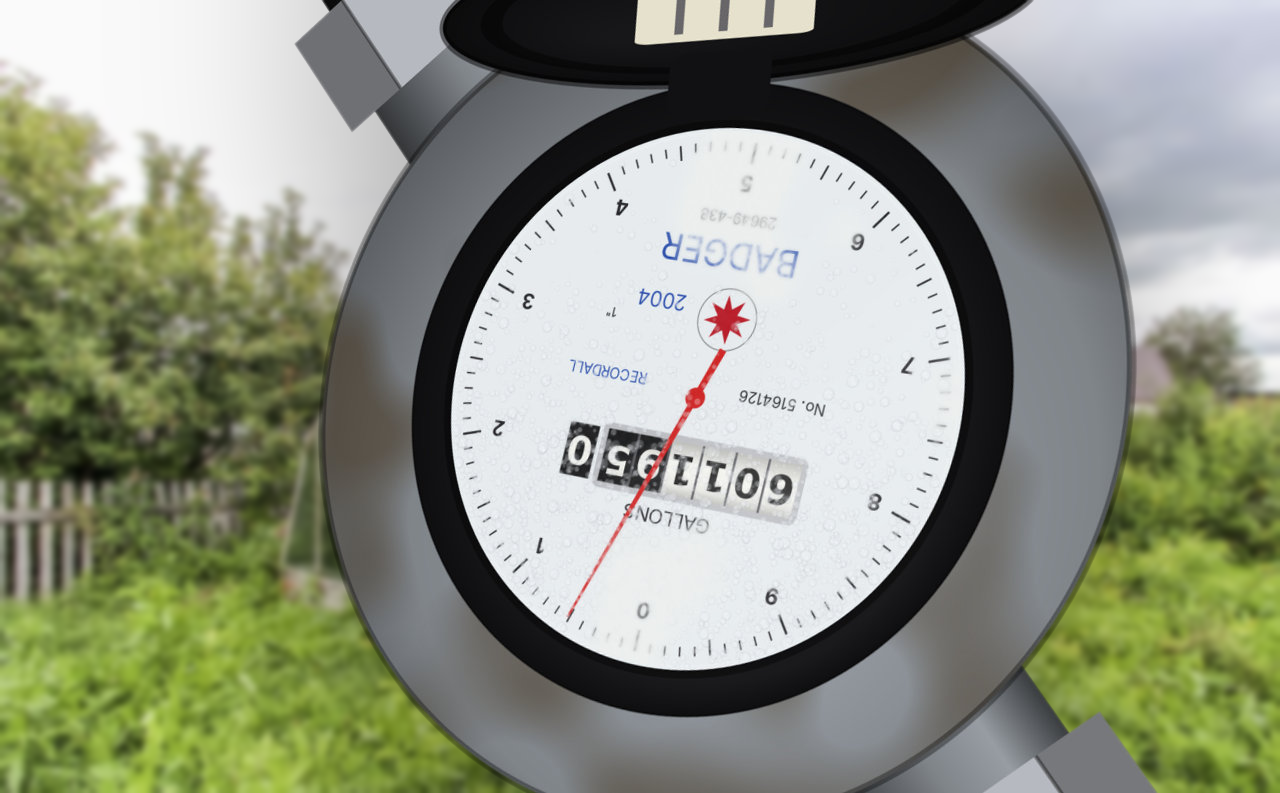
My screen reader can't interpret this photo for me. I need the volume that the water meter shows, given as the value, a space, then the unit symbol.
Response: 6011950.5 gal
